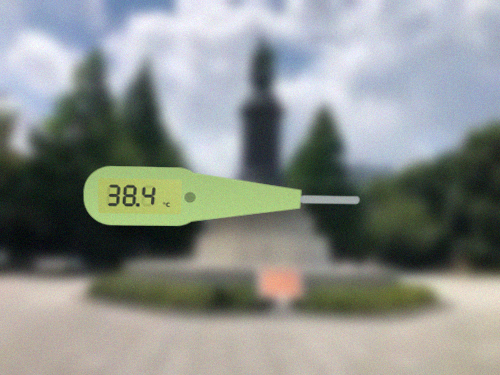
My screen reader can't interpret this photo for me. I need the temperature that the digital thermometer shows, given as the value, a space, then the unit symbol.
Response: 38.4 °C
